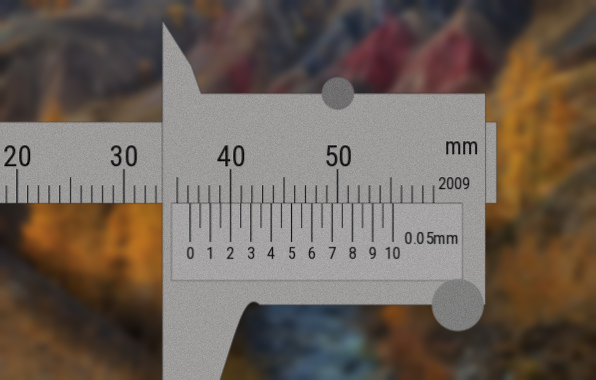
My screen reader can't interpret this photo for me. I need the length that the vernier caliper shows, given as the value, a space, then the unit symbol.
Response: 36.2 mm
